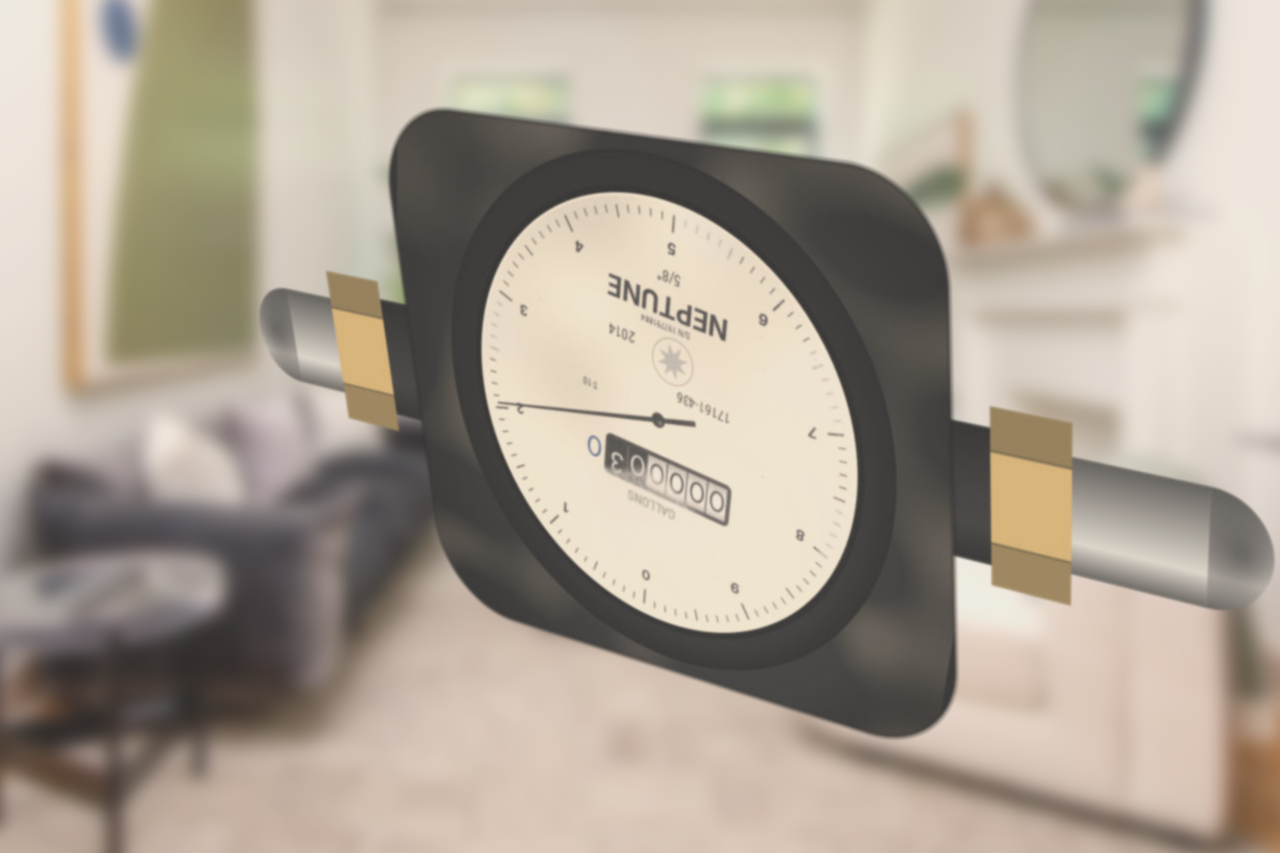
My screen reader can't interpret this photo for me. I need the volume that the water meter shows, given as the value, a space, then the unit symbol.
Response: 32.0 gal
